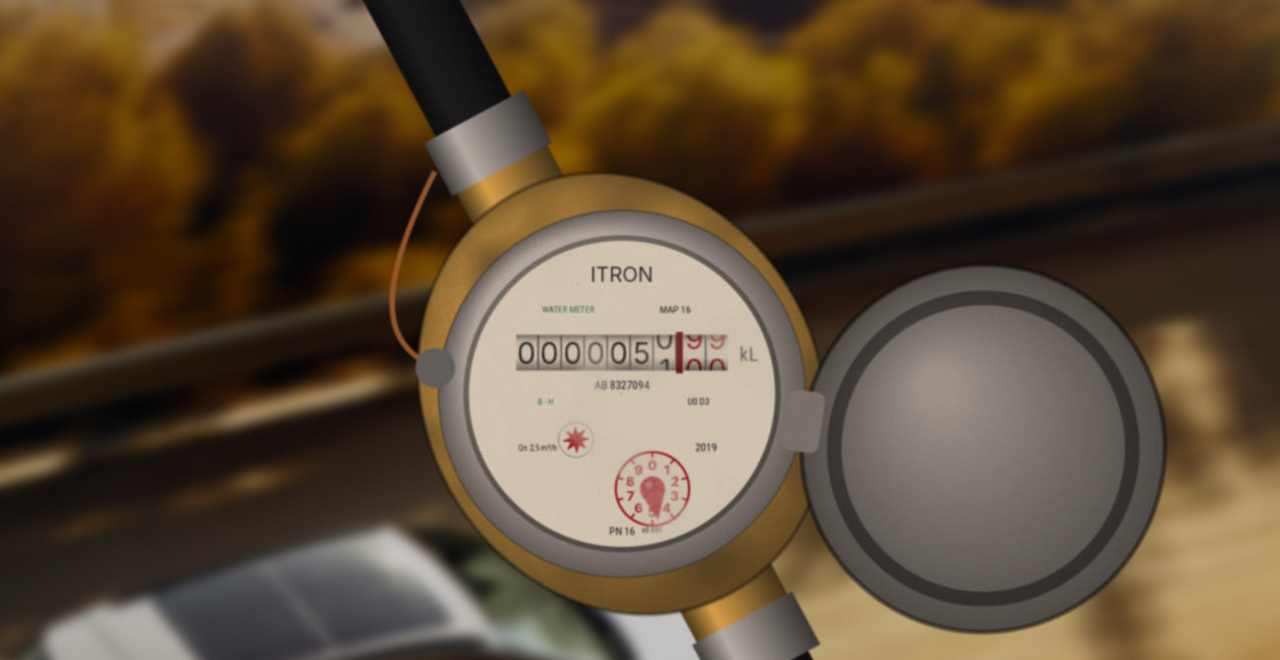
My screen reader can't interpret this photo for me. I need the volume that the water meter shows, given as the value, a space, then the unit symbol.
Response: 50.994 kL
